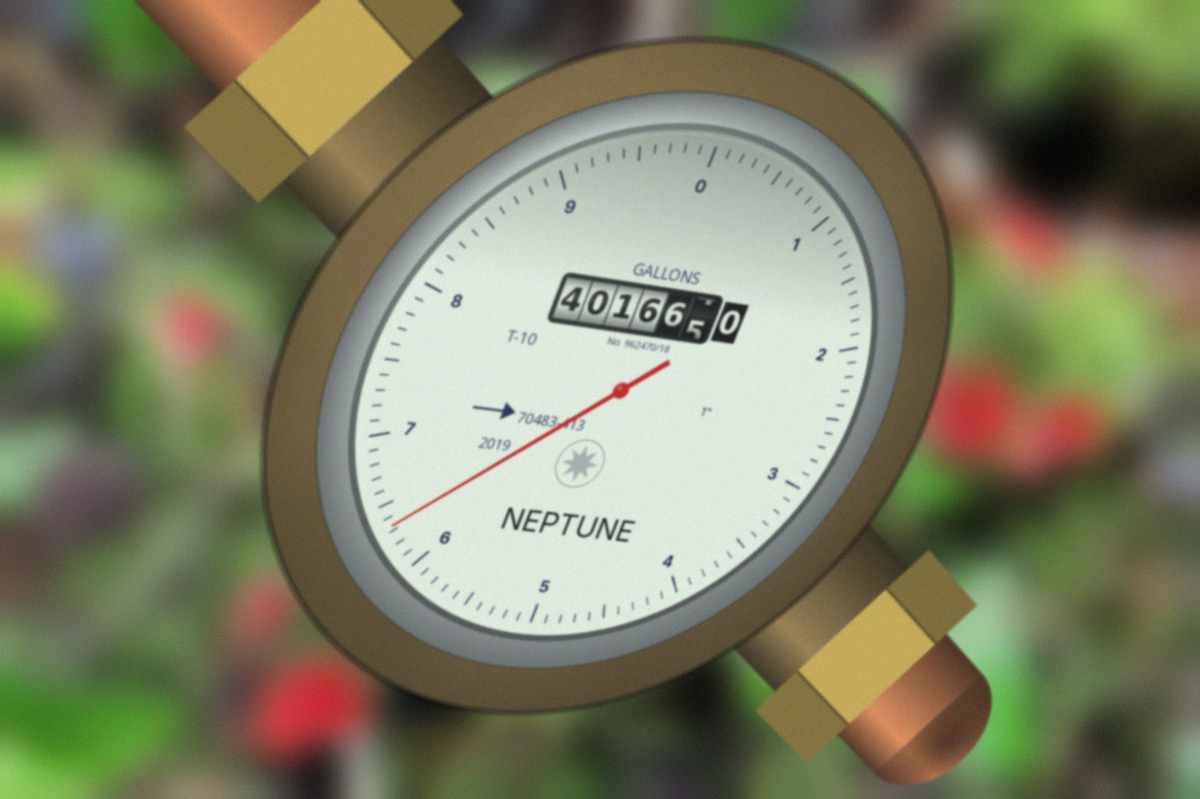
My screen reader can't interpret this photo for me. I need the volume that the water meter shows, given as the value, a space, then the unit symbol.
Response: 4016646.3 gal
